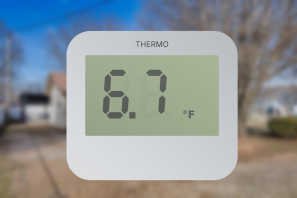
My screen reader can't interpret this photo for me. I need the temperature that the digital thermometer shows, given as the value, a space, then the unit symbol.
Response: 6.7 °F
